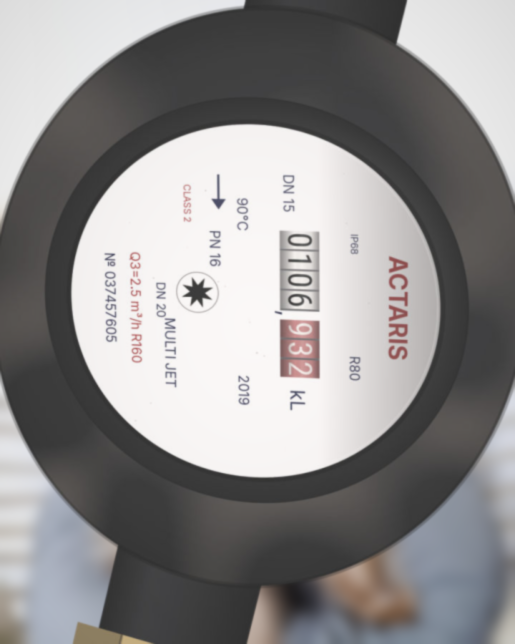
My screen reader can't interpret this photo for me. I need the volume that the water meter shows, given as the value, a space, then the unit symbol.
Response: 106.932 kL
